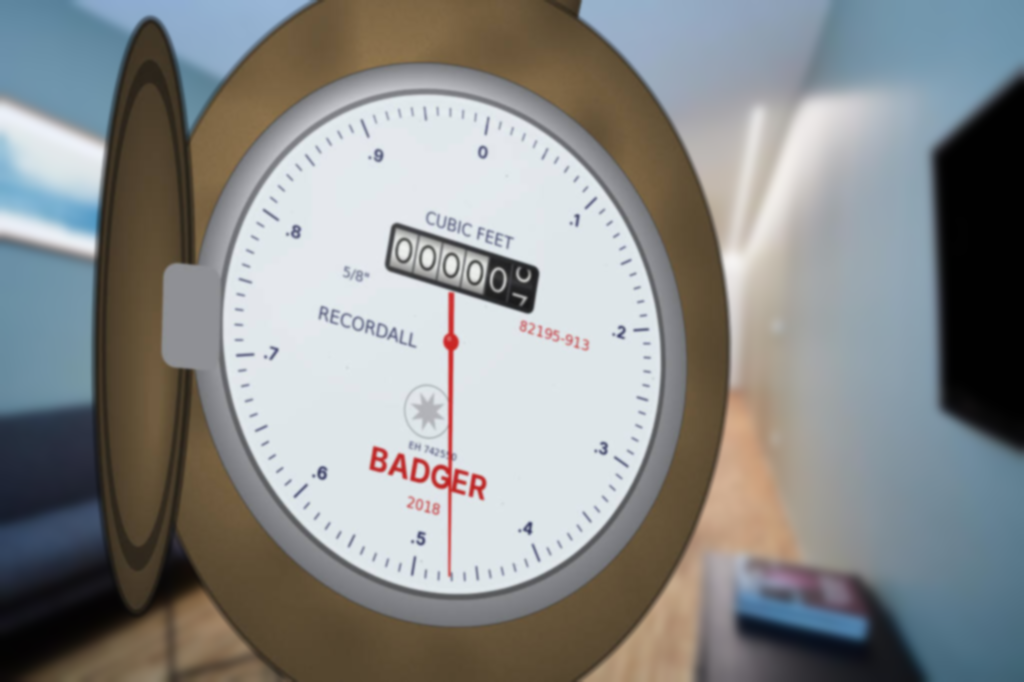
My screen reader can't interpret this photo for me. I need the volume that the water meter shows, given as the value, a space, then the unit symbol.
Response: 6.47 ft³
